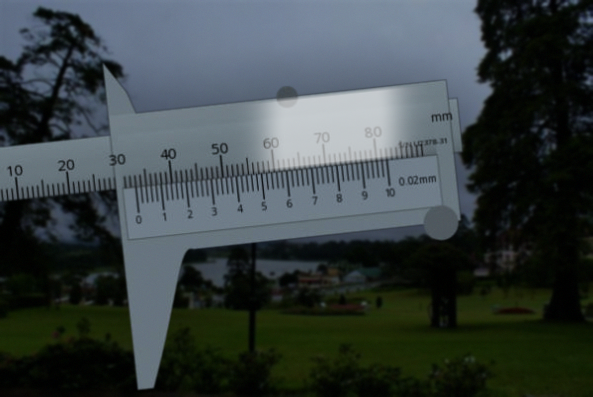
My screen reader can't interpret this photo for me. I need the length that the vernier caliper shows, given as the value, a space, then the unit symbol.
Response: 33.0 mm
